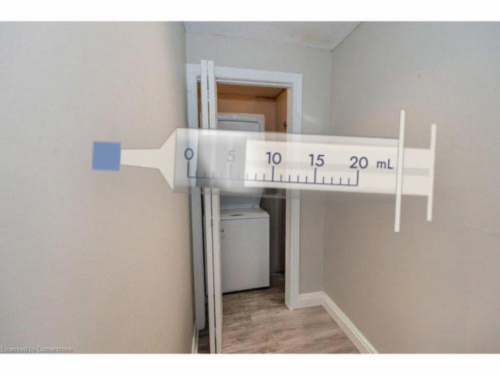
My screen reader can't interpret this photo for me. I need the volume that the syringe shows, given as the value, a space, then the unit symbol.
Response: 1 mL
